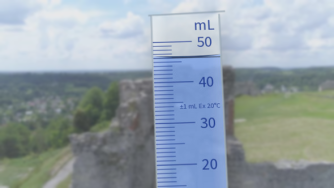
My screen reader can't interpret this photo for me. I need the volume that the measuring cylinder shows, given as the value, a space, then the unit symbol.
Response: 46 mL
